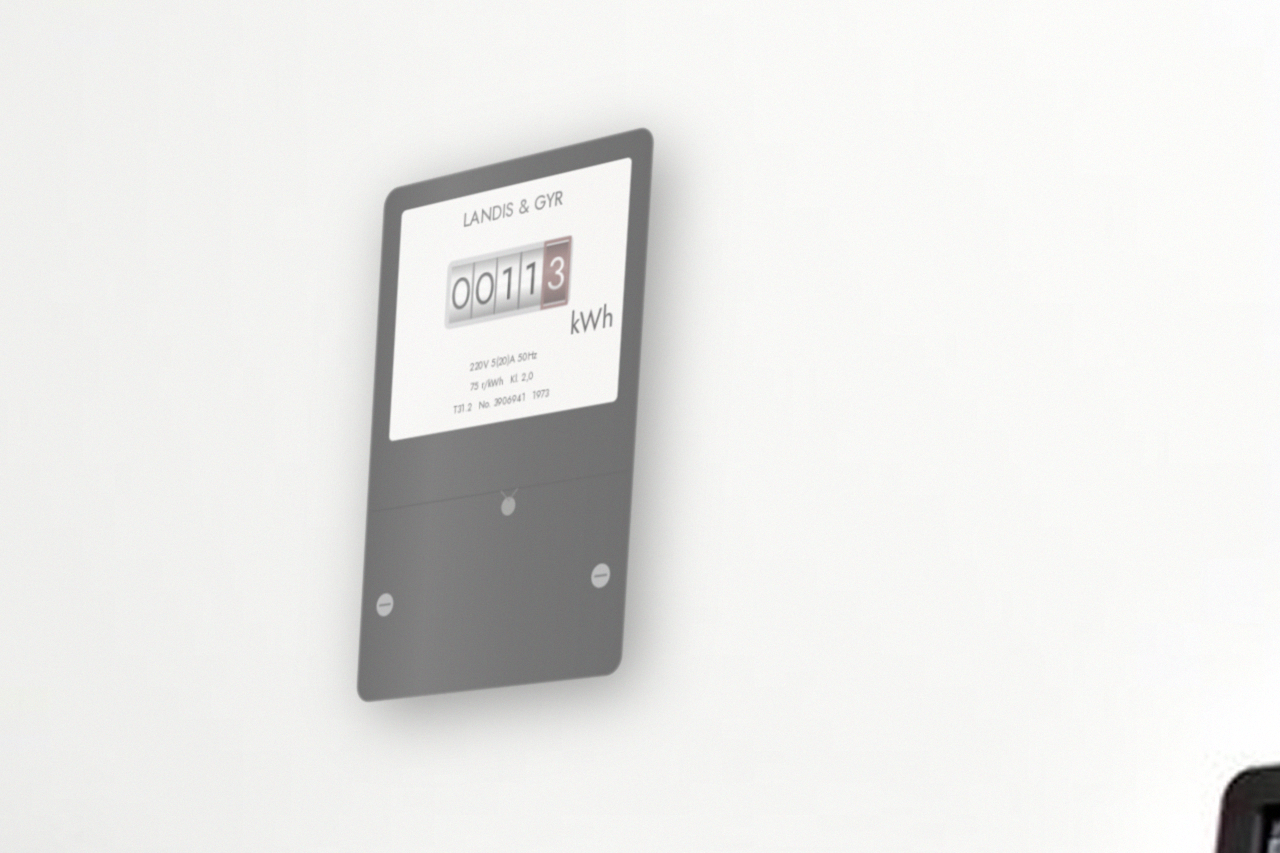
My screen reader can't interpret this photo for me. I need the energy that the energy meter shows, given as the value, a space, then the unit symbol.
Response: 11.3 kWh
